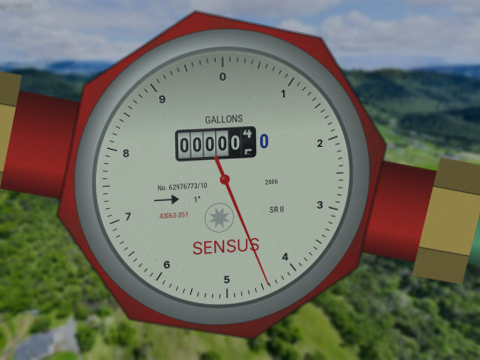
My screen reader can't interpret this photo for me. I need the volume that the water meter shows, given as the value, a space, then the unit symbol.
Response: 44.4 gal
